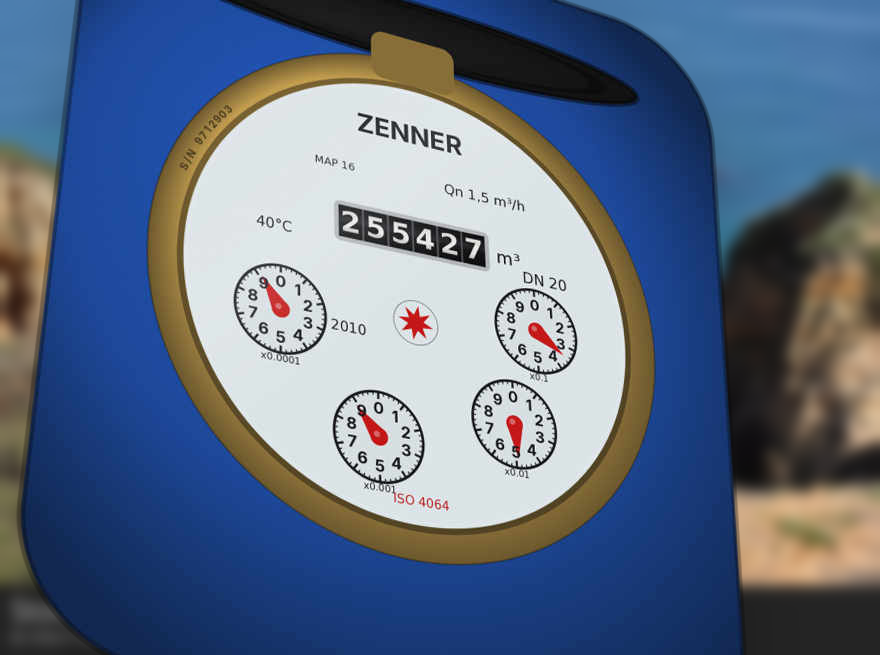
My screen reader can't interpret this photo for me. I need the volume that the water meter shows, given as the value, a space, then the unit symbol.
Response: 255427.3489 m³
